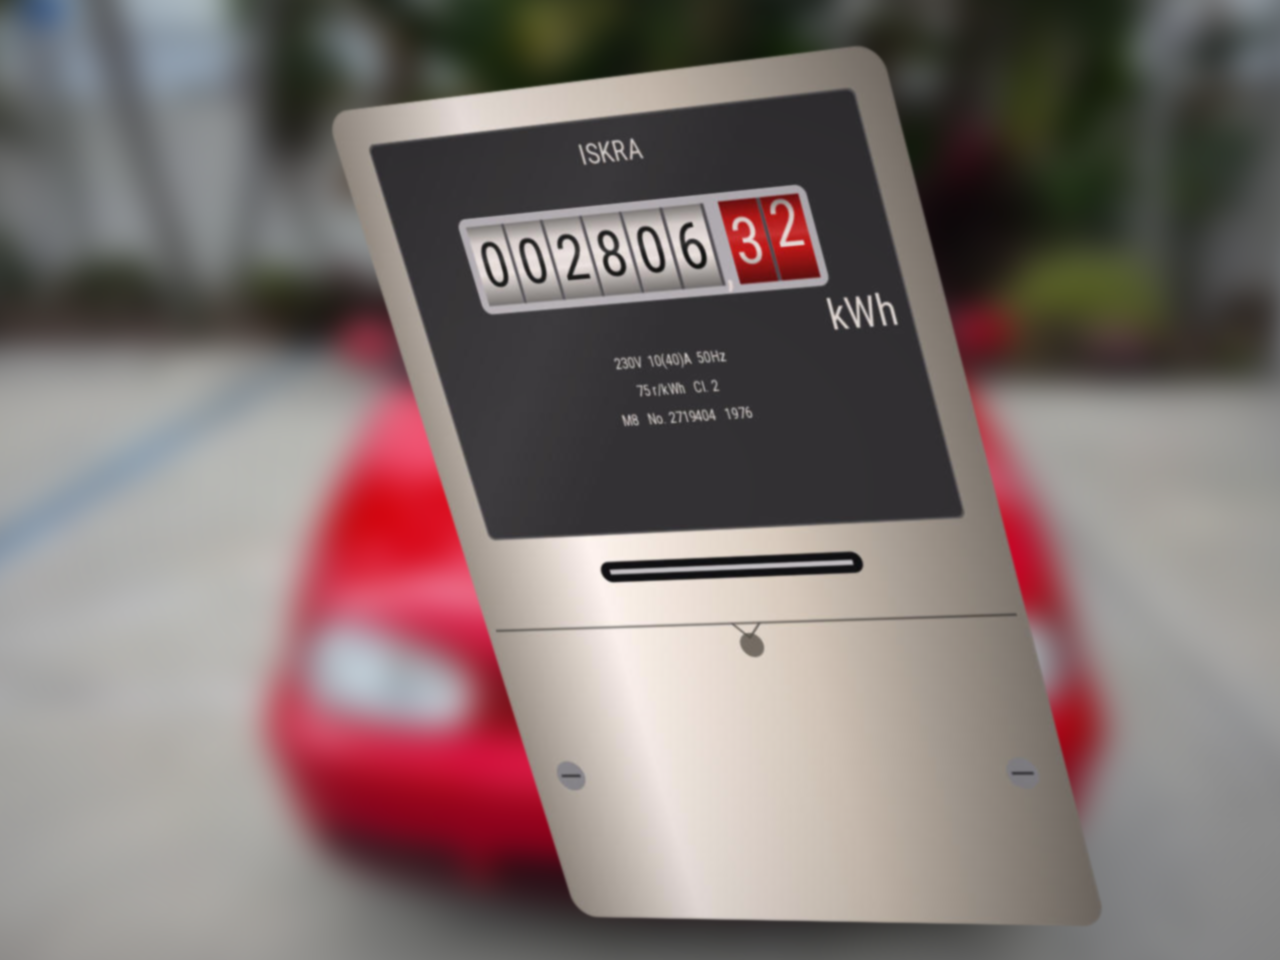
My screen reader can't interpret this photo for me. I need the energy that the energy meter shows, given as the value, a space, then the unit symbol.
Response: 2806.32 kWh
